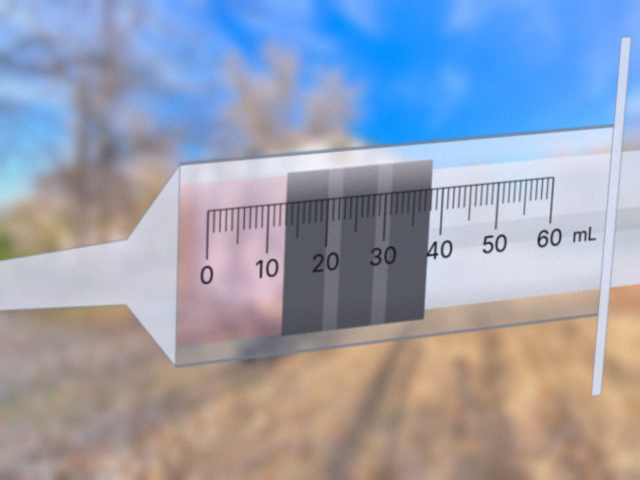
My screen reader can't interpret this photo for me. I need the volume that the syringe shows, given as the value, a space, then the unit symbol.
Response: 13 mL
